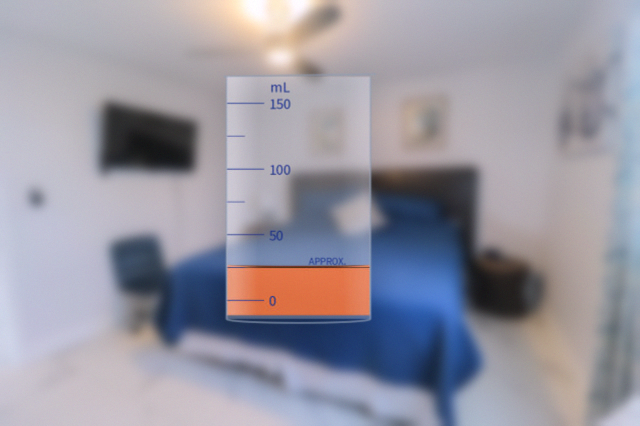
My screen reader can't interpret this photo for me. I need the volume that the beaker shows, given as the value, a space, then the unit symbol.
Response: 25 mL
